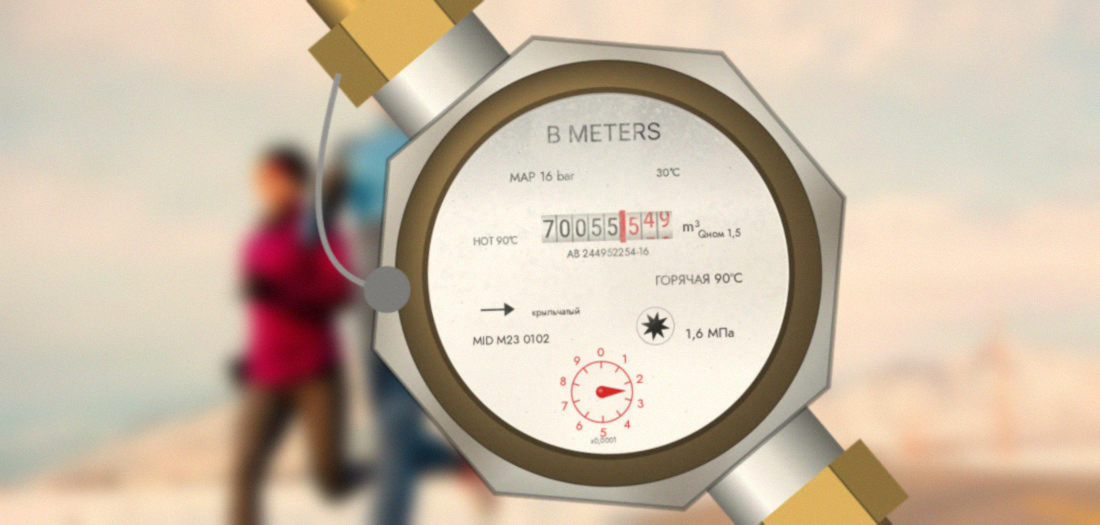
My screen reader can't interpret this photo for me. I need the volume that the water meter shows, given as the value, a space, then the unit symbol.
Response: 70055.5492 m³
